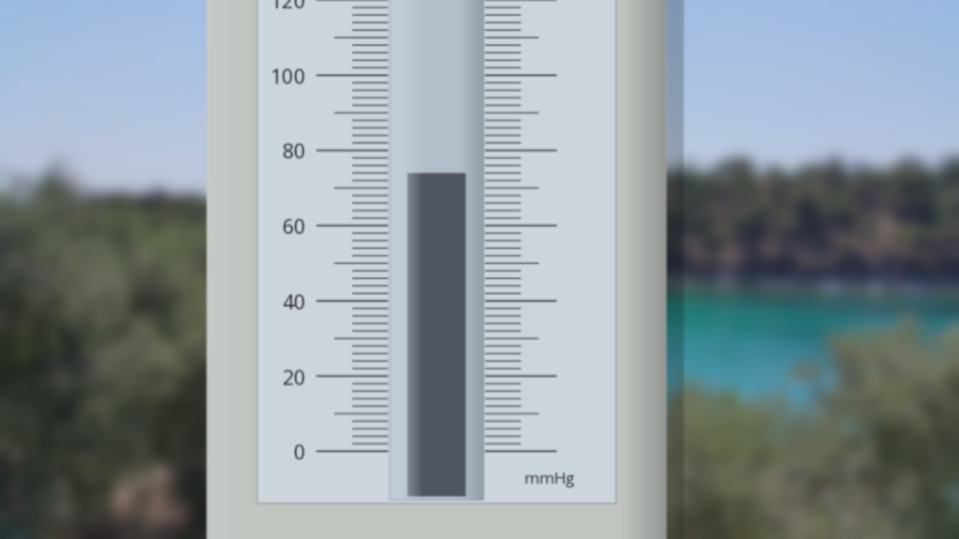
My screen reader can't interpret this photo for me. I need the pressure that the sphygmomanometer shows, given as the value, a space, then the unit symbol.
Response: 74 mmHg
